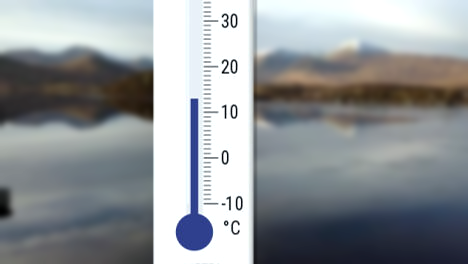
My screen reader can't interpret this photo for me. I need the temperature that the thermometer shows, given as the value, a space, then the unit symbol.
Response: 13 °C
